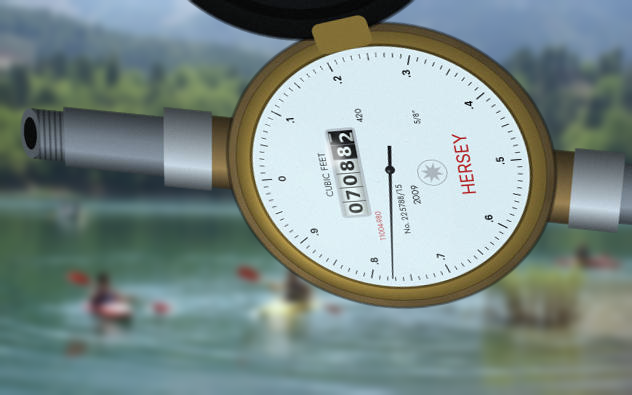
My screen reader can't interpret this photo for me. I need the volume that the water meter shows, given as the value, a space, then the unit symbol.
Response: 70881.77 ft³
